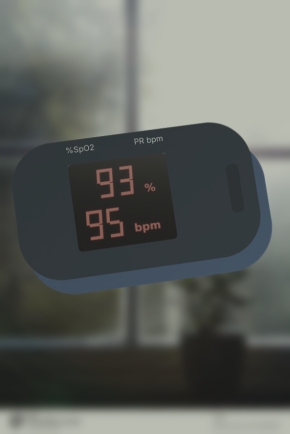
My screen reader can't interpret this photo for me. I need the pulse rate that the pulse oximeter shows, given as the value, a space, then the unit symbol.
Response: 95 bpm
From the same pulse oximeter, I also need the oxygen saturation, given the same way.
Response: 93 %
